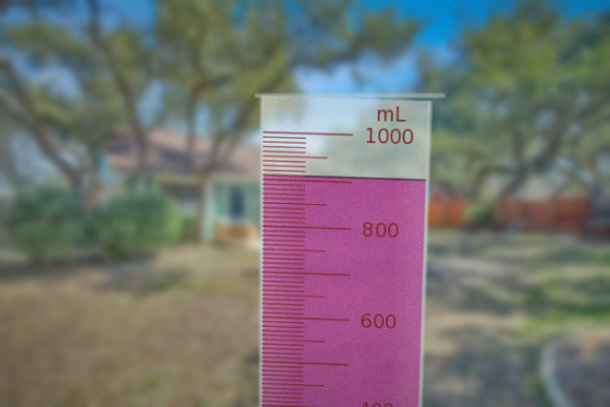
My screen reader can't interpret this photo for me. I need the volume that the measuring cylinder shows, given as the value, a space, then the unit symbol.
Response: 910 mL
